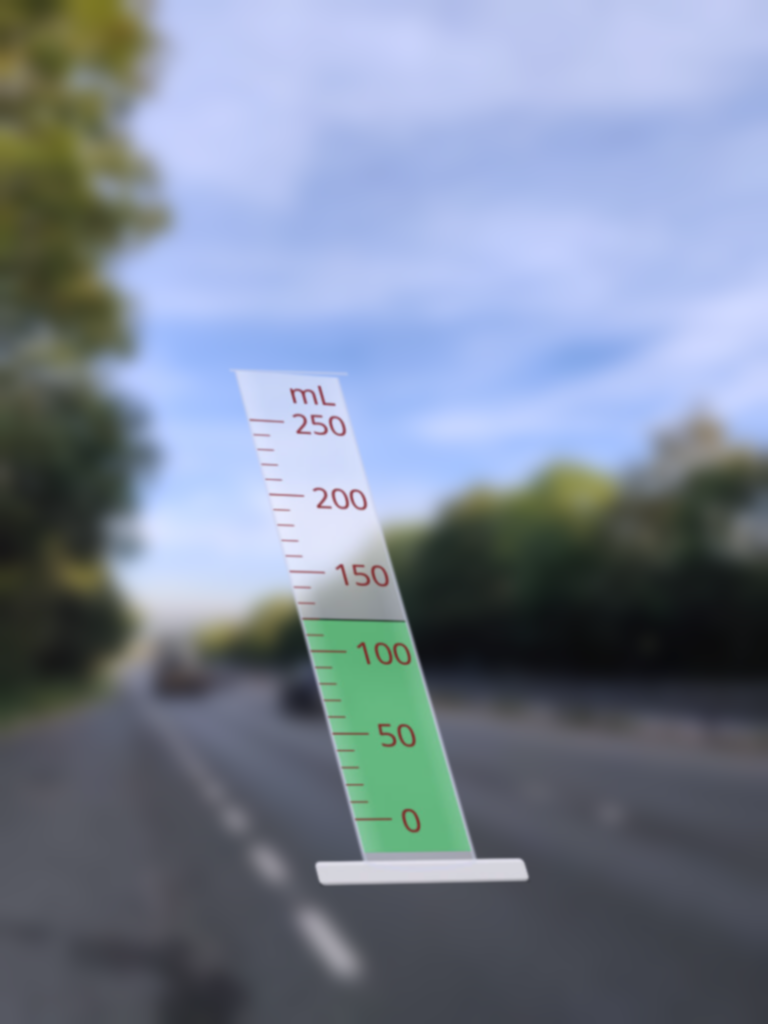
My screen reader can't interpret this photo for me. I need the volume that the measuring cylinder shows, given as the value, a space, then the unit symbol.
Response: 120 mL
